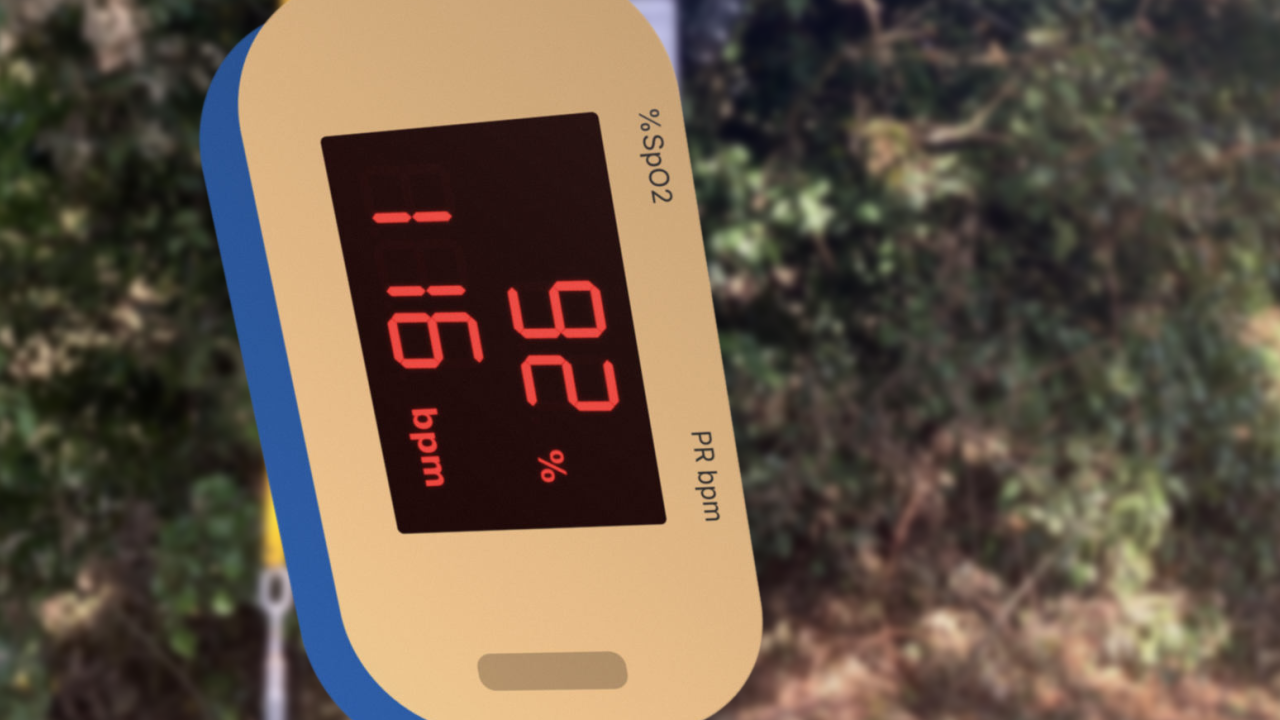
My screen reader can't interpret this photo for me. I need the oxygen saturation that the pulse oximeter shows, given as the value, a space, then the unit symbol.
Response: 92 %
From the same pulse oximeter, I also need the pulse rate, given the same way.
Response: 116 bpm
